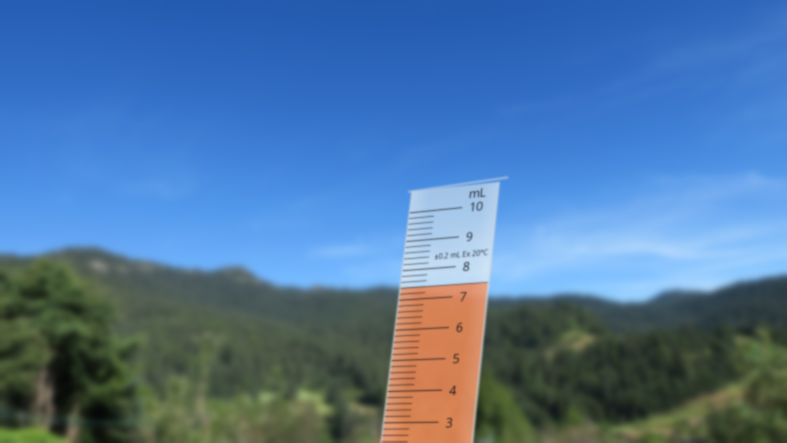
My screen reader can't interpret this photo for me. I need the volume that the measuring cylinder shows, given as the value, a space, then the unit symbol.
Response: 7.4 mL
